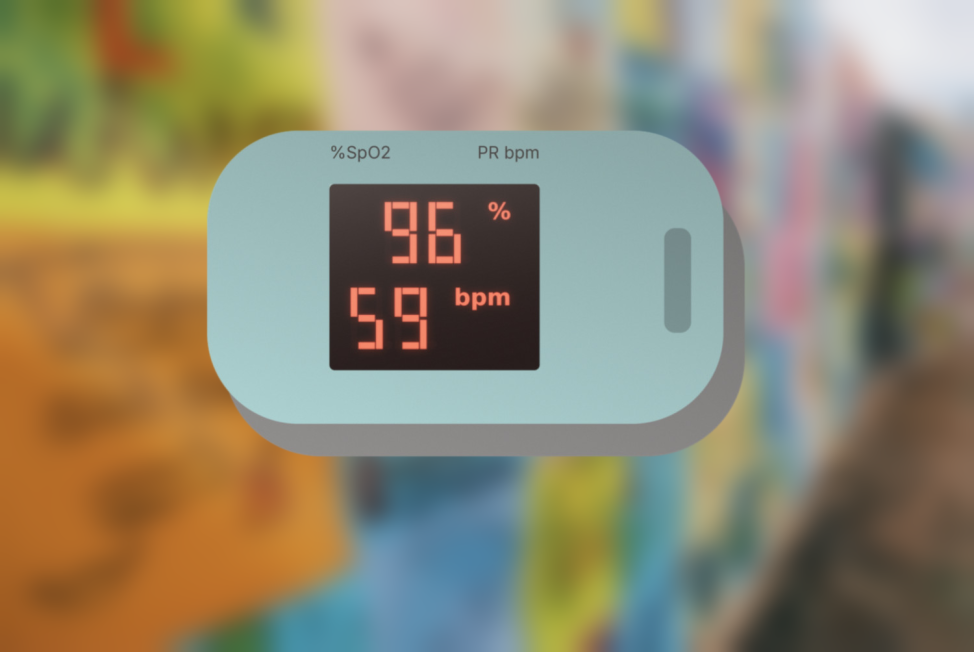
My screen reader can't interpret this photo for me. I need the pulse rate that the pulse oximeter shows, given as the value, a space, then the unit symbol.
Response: 59 bpm
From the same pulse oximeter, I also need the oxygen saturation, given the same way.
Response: 96 %
